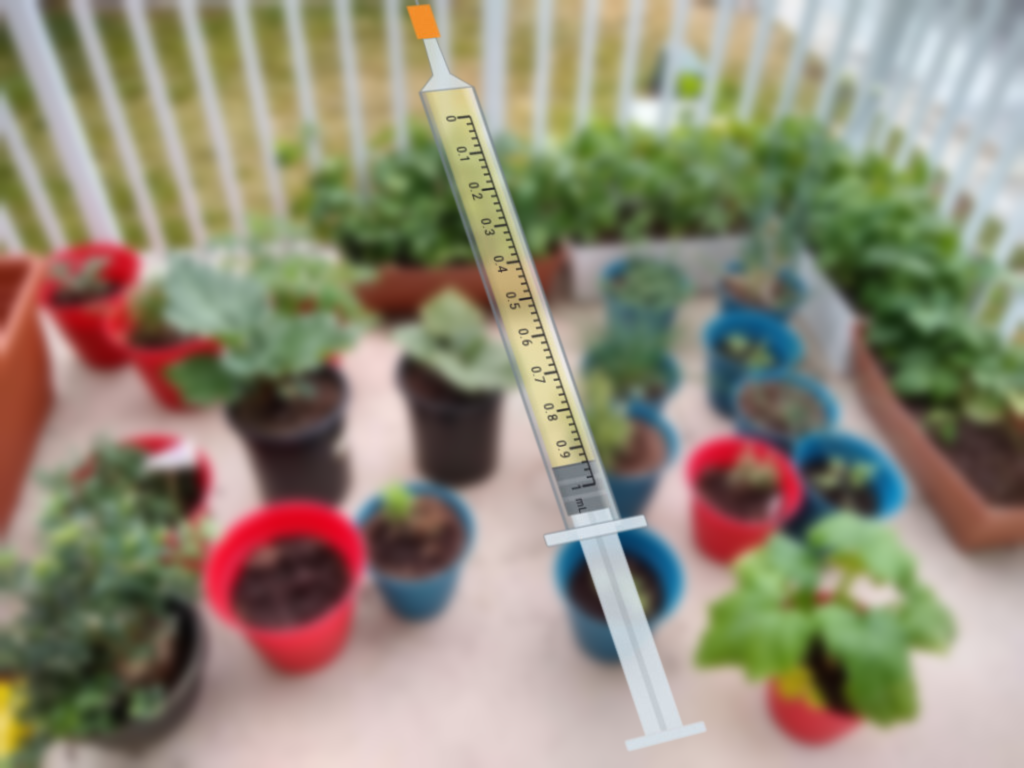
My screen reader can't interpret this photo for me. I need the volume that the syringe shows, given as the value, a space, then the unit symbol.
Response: 0.94 mL
